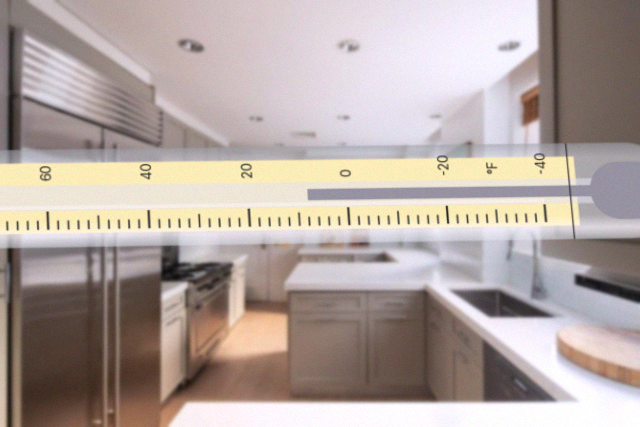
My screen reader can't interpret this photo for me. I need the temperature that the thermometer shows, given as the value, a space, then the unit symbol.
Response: 8 °F
